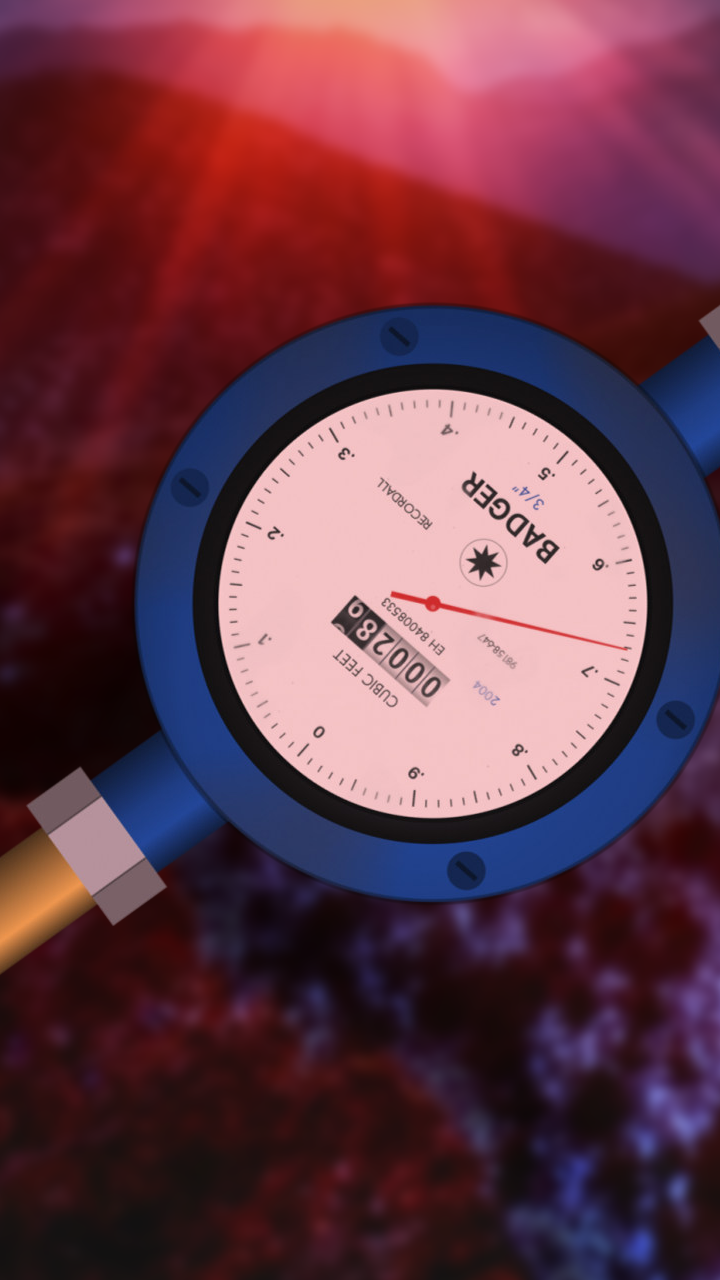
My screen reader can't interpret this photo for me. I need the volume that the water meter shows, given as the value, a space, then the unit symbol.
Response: 288.67 ft³
